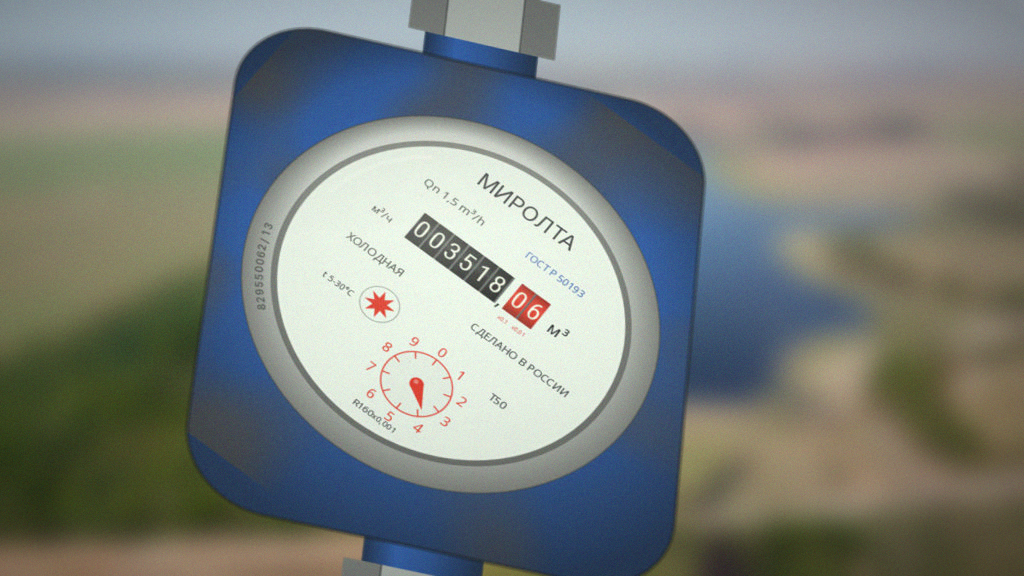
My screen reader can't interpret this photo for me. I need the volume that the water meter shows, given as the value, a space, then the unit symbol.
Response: 3518.063 m³
